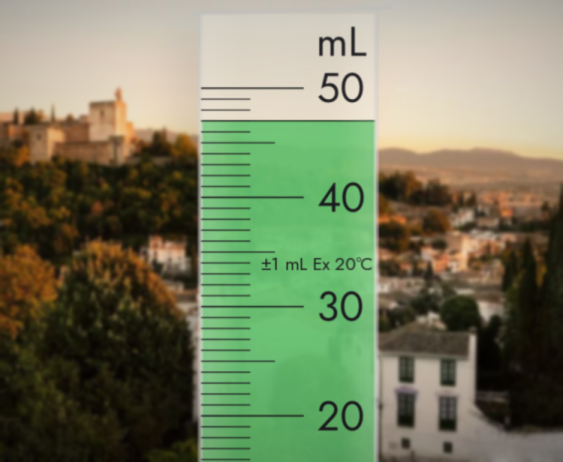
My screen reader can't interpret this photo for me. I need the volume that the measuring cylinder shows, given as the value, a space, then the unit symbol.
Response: 47 mL
